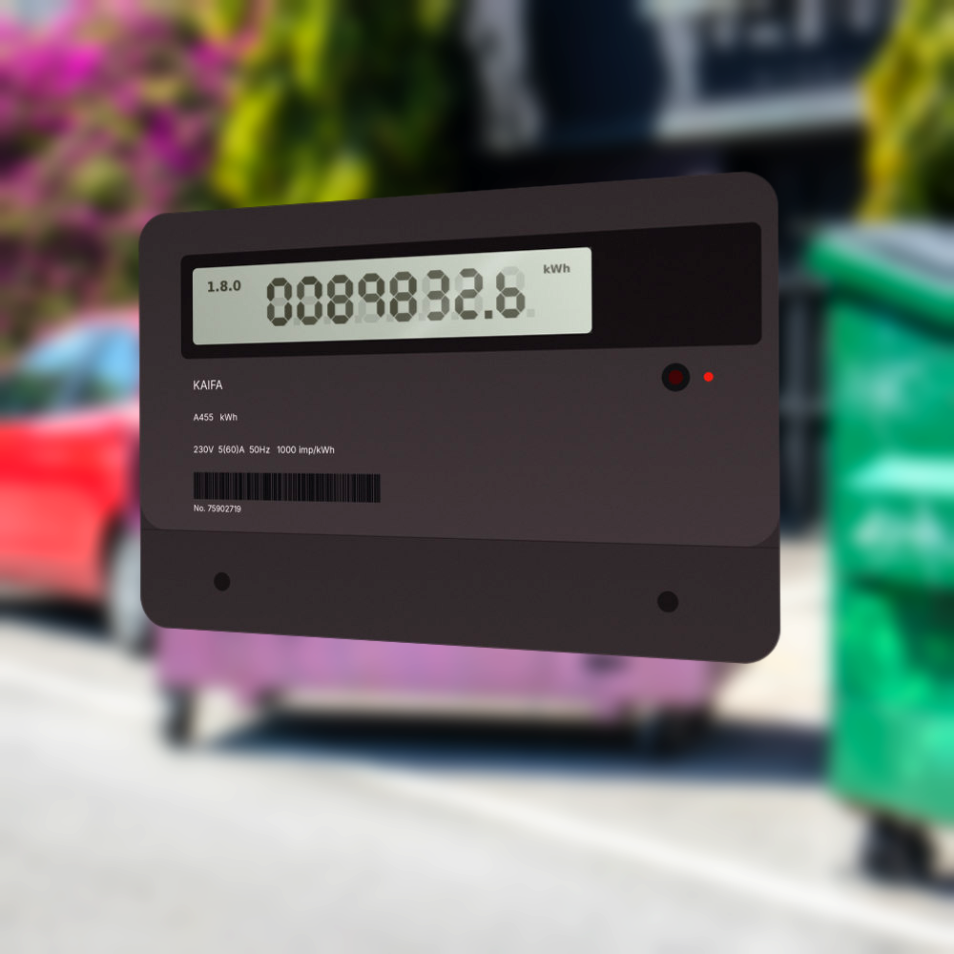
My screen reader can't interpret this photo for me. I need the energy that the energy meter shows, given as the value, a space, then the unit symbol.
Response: 89832.6 kWh
